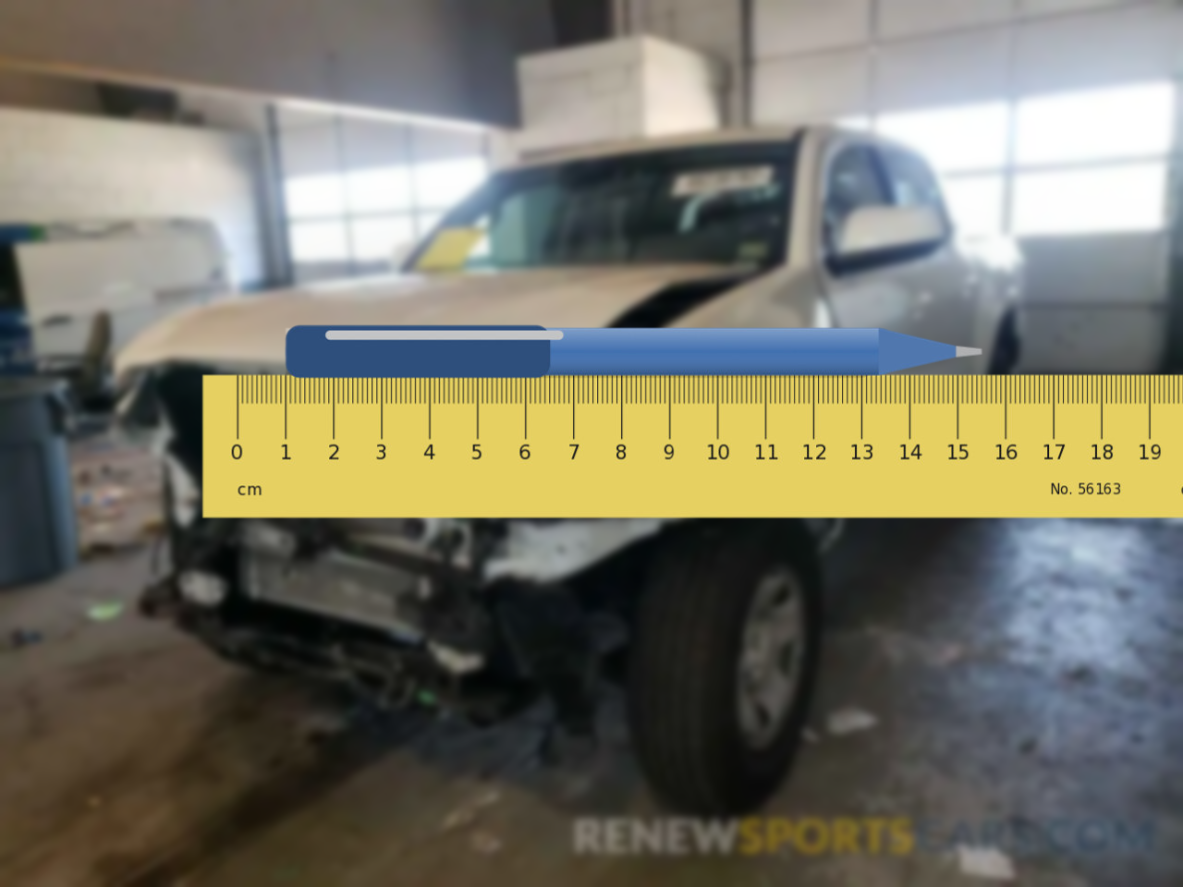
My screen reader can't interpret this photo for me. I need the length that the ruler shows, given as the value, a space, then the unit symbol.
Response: 14.5 cm
